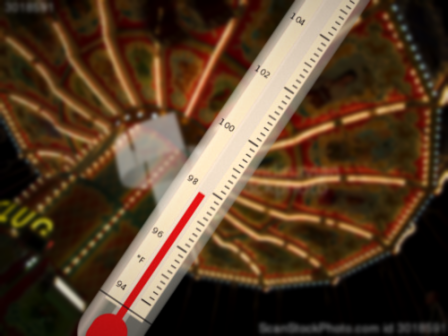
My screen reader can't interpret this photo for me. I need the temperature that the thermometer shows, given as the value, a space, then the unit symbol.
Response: 97.8 °F
